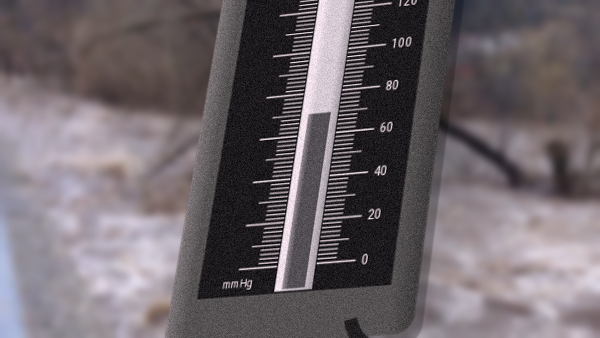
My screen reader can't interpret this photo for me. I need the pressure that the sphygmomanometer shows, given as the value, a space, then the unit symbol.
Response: 70 mmHg
